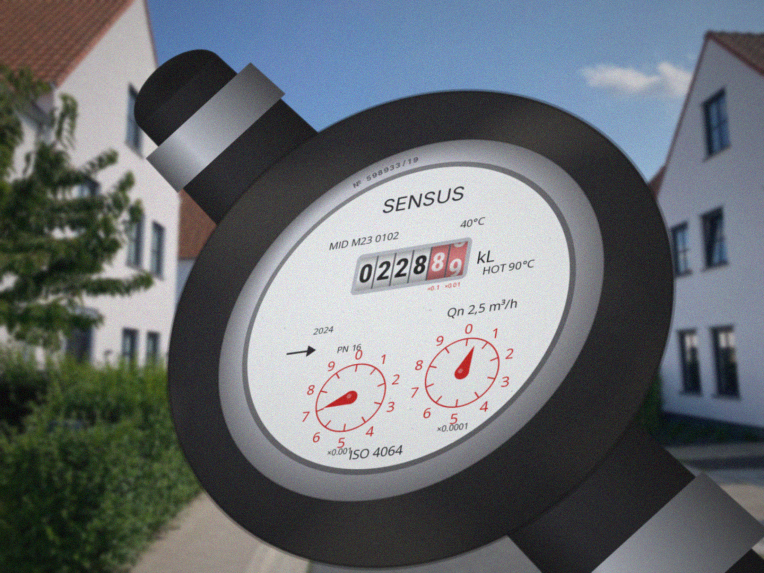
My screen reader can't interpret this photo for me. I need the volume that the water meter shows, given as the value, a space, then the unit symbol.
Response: 228.8870 kL
